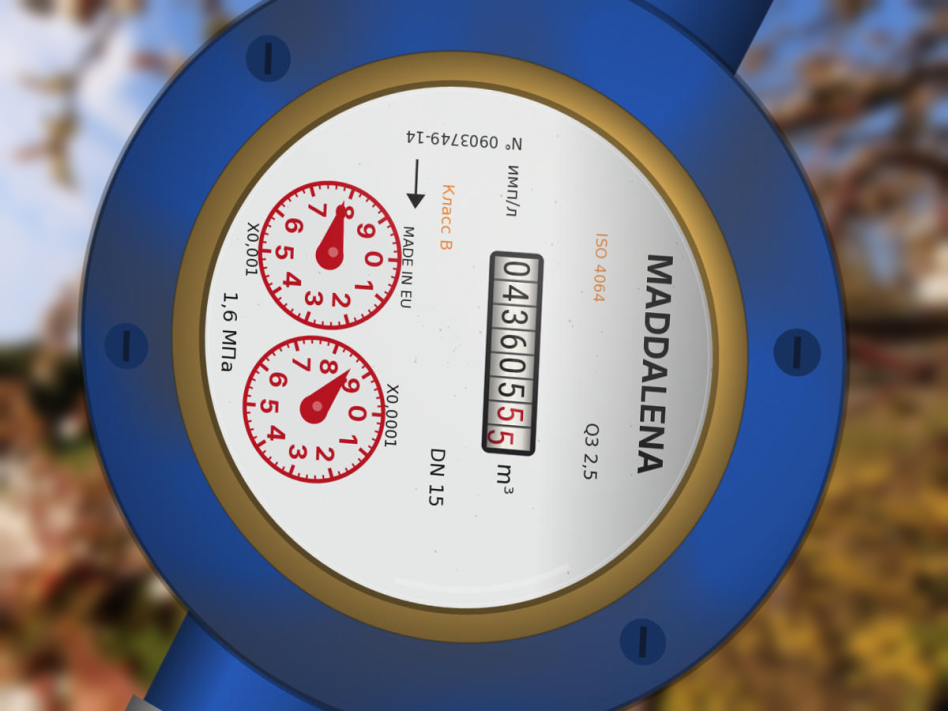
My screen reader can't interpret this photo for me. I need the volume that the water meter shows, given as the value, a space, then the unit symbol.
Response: 43605.5478 m³
